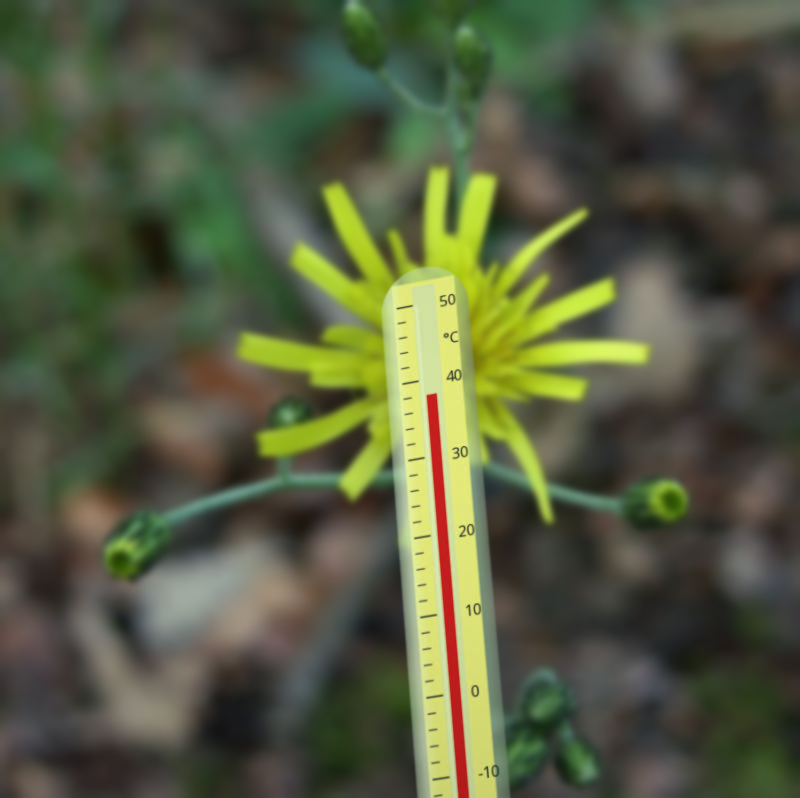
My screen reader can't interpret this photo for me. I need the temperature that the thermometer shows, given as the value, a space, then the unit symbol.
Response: 38 °C
